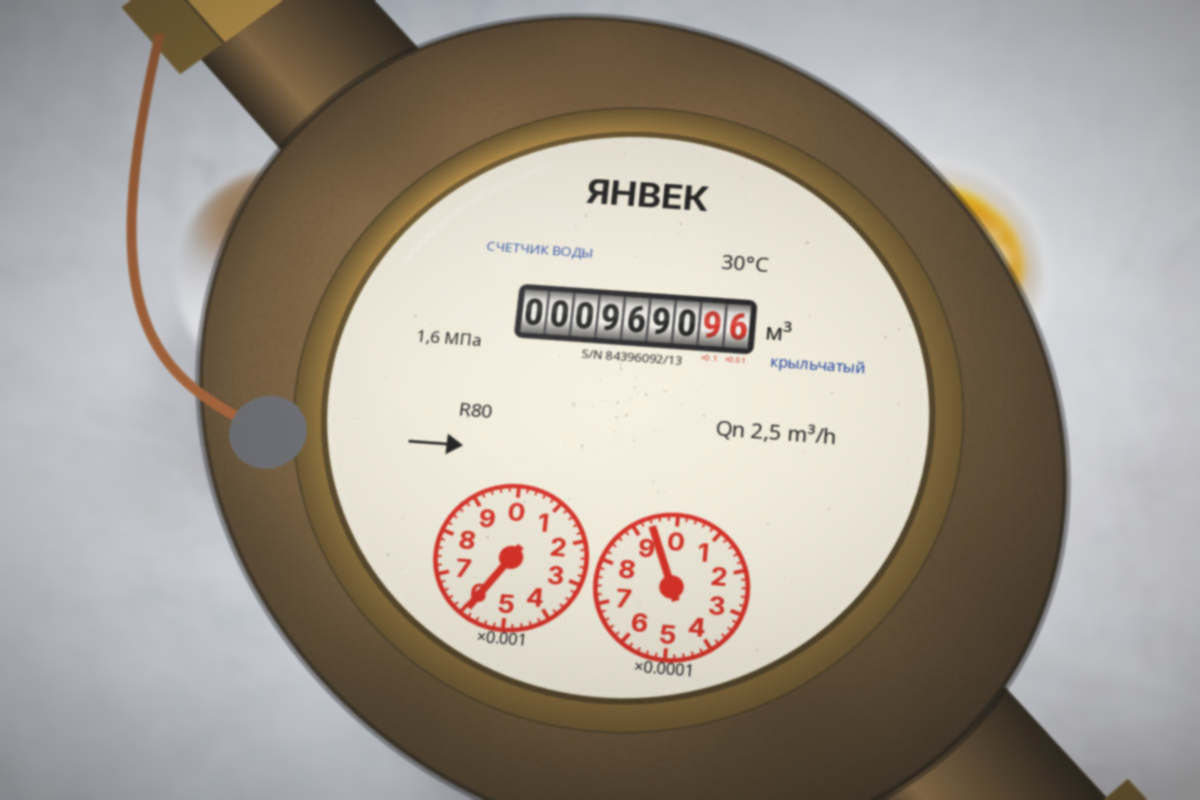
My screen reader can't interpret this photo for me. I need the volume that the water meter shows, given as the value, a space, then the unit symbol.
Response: 9690.9659 m³
